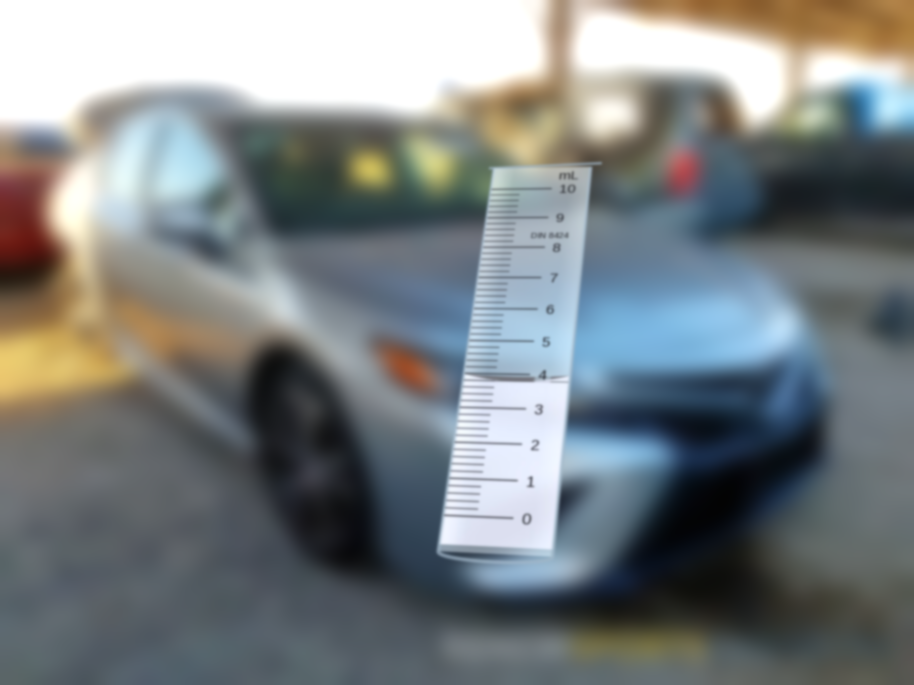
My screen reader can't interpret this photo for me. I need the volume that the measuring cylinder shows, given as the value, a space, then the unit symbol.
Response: 3.8 mL
